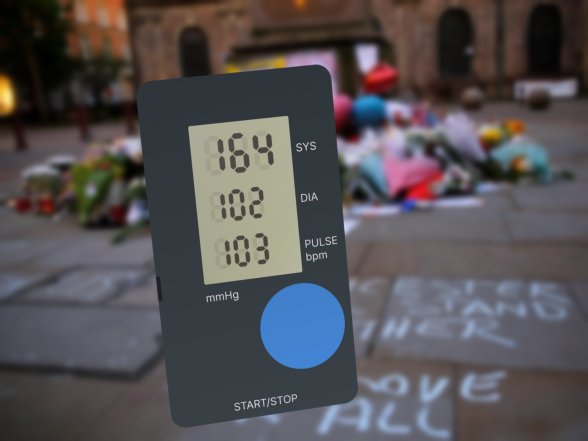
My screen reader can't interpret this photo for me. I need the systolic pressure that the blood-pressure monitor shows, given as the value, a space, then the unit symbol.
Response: 164 mmHg
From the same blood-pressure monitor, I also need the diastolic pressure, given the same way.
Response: 102 mmHg
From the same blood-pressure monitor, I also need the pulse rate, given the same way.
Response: 103 bpm
